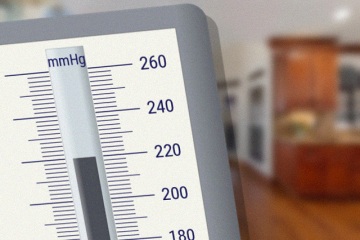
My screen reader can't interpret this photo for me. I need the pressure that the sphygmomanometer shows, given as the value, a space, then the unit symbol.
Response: 220 mmHg
